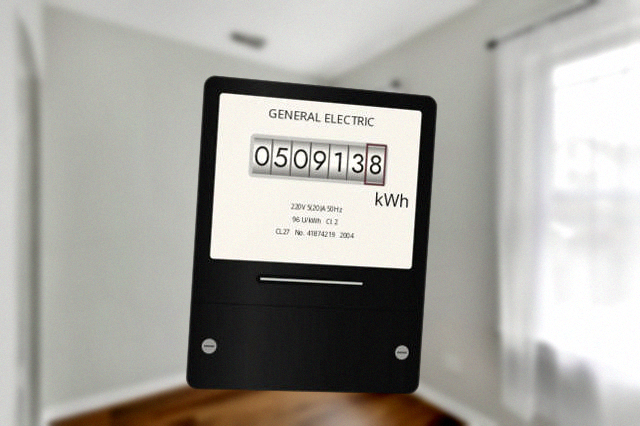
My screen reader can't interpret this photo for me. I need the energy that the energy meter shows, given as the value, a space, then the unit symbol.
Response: 50913.8 kWh
